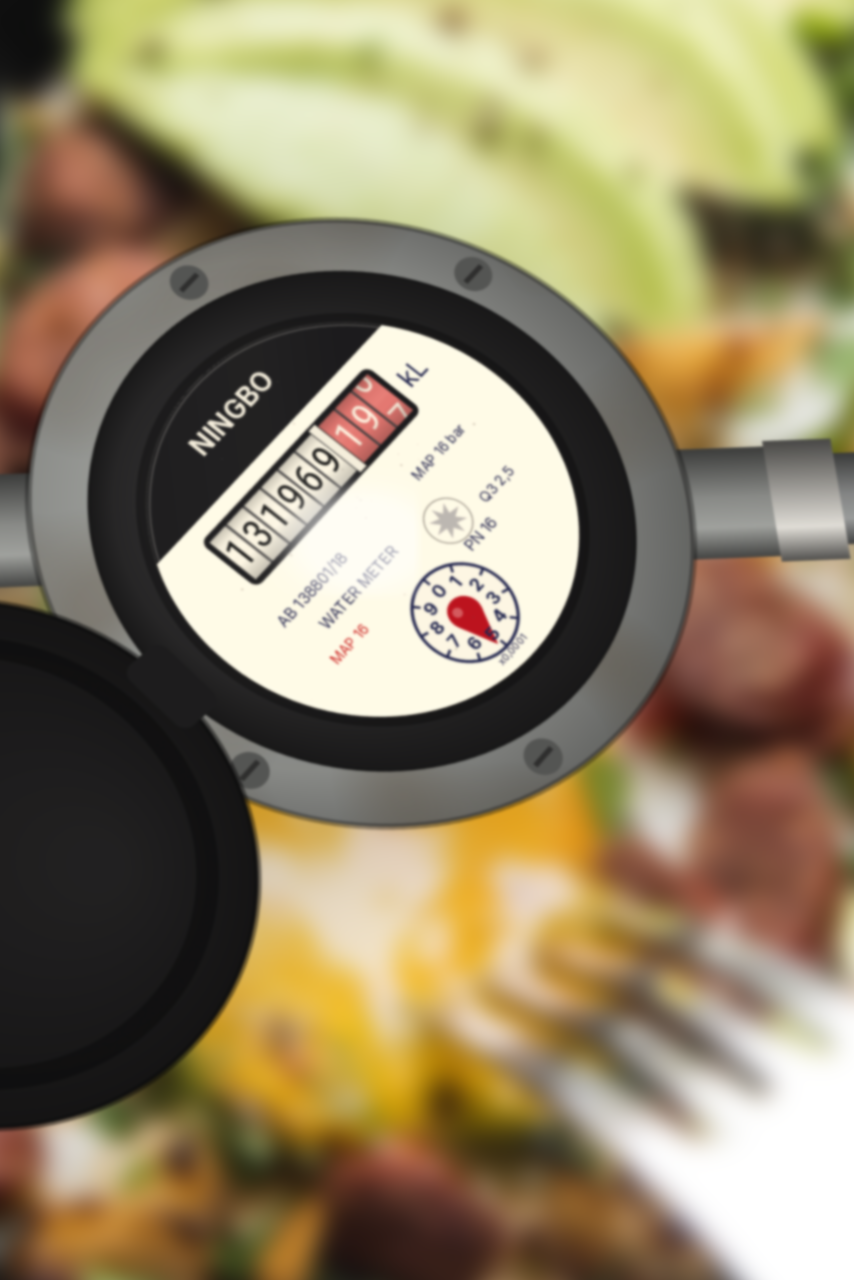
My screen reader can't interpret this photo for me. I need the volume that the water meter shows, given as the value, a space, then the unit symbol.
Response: 131969.1965 kL
